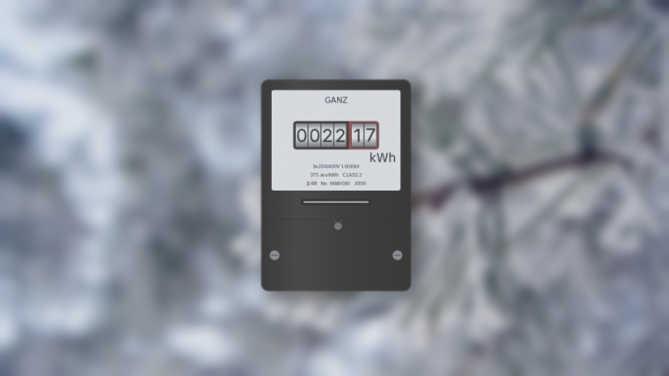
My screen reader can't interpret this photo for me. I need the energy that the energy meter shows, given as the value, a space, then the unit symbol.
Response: 22.17 kWh
